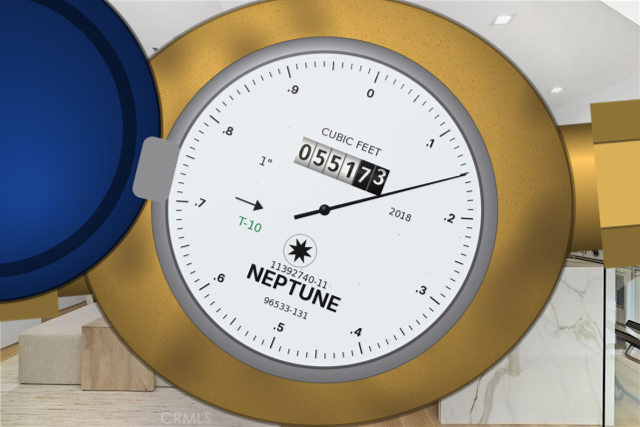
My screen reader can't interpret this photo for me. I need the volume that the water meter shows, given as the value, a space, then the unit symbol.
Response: 55173.15 ft³
